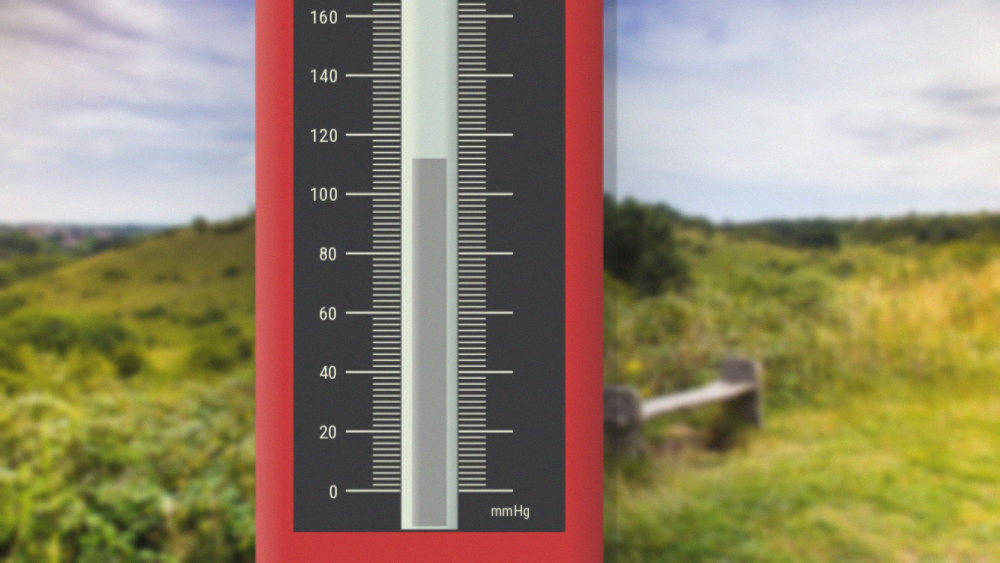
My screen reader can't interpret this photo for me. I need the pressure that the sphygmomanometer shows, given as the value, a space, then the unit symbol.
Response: 112 mmHg
